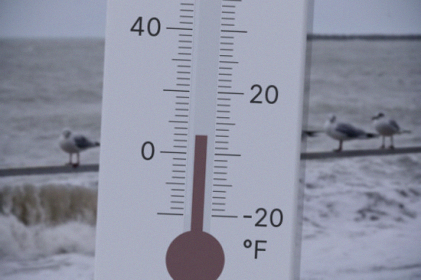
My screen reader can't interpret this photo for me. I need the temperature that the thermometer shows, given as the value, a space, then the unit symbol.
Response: 6 °F
